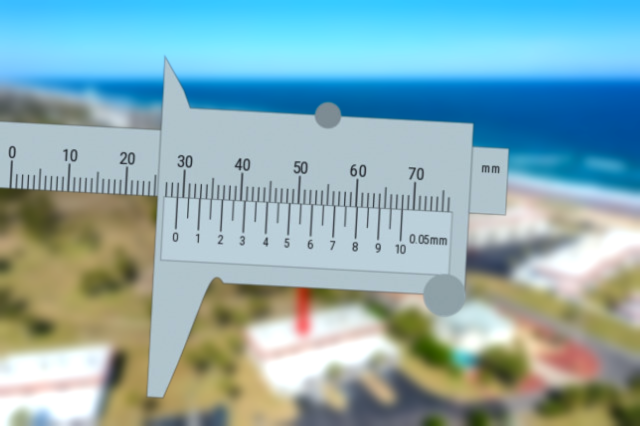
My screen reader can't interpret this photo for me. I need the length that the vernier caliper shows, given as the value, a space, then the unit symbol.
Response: 29.0 mm
